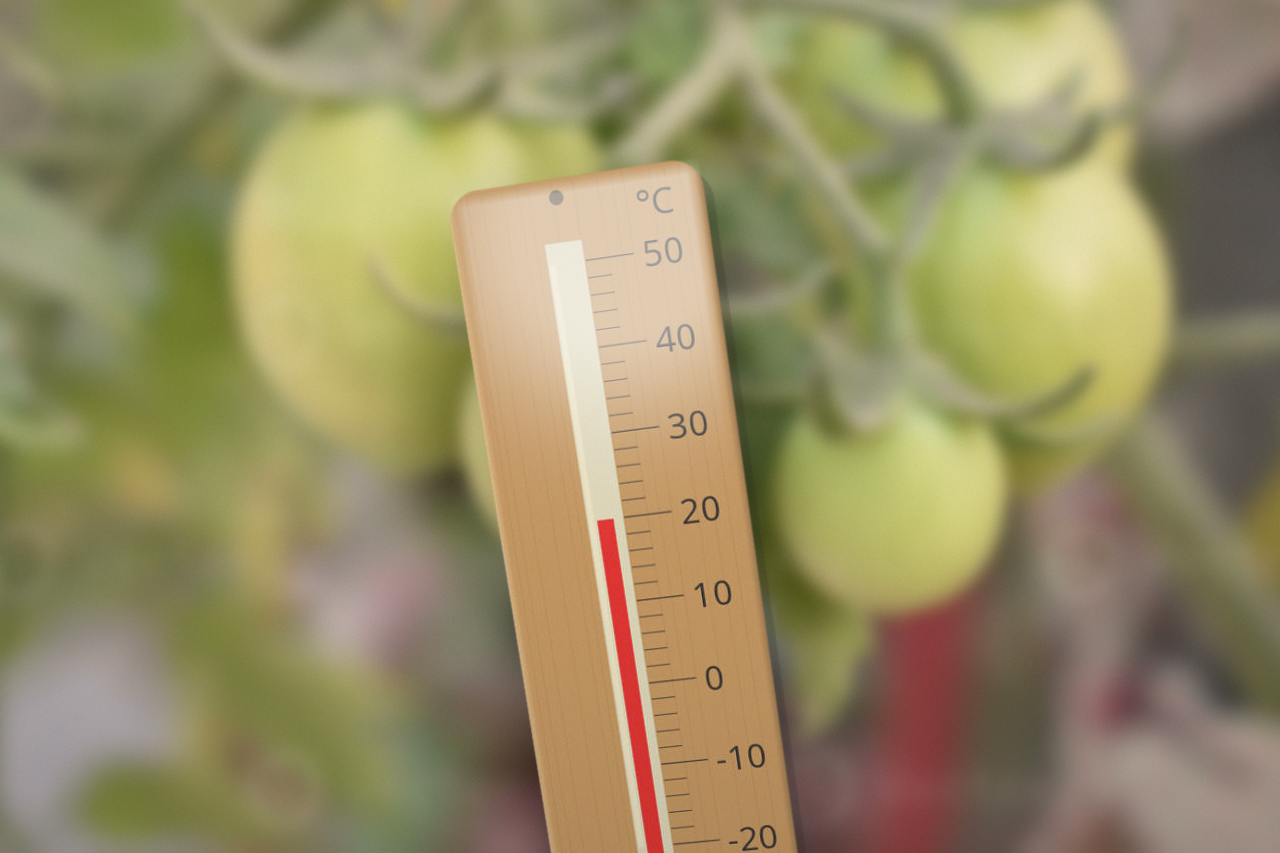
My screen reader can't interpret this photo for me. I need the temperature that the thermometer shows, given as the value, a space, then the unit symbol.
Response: 20 °C
